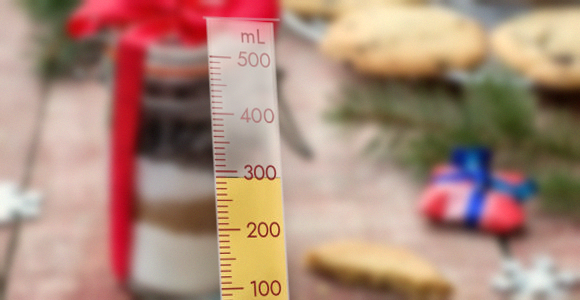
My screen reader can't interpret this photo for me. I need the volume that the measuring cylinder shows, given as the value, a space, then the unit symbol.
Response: 290 mL
